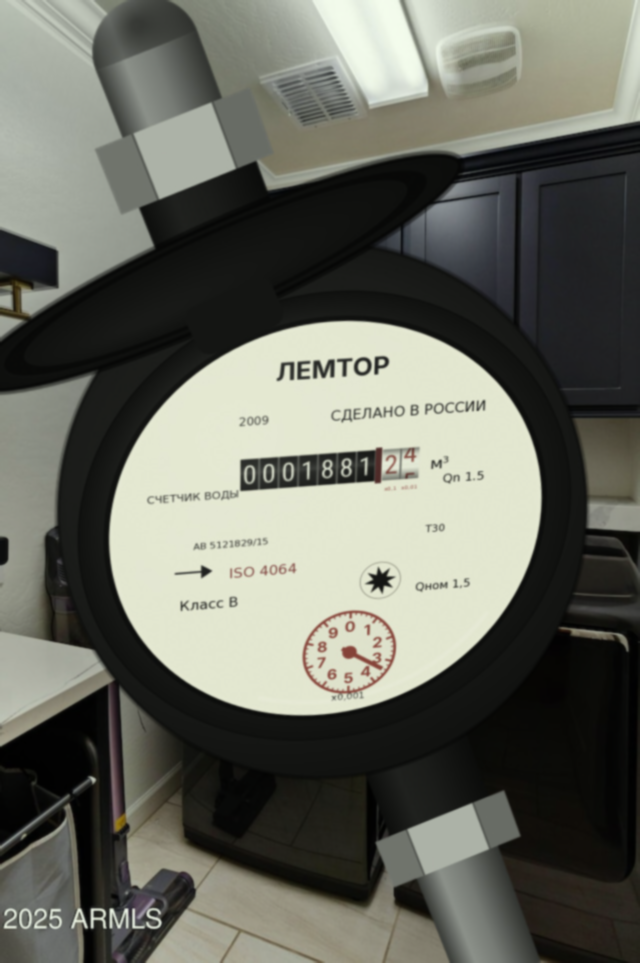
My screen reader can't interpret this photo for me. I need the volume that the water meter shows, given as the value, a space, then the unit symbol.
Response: 1881.243 m³
